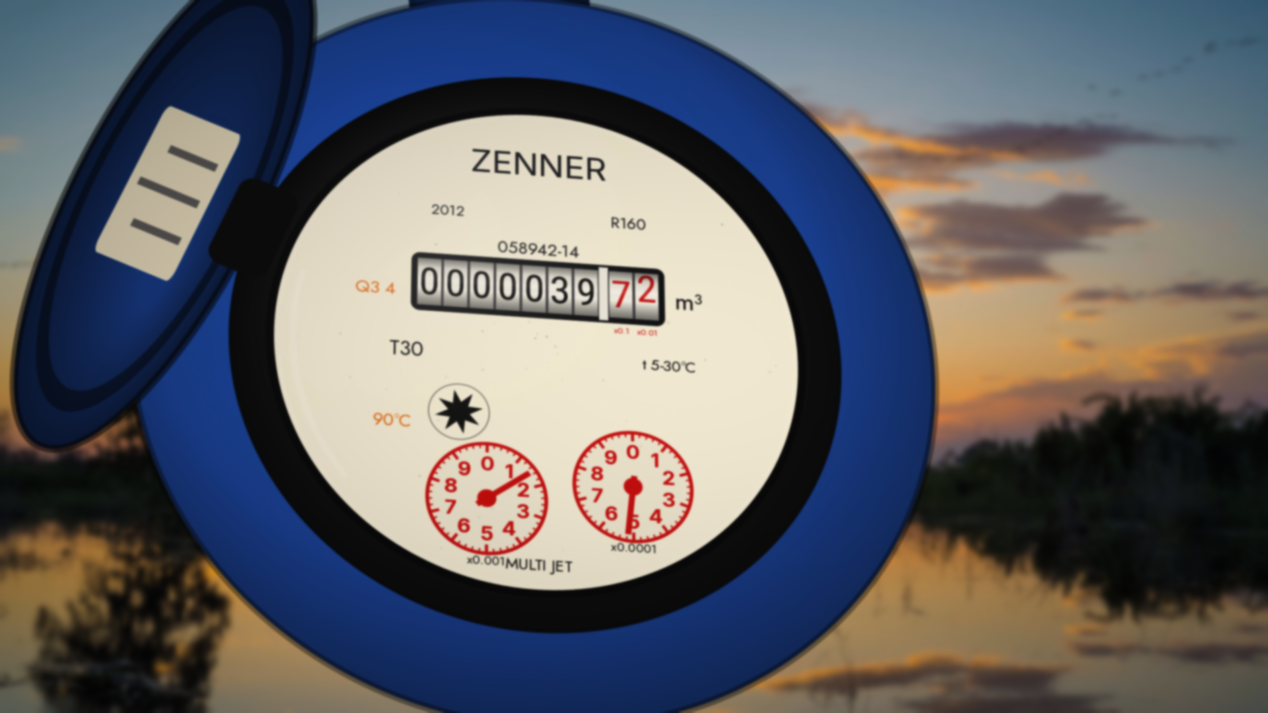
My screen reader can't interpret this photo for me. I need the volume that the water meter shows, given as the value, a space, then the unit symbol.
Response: 39.7215 m³
